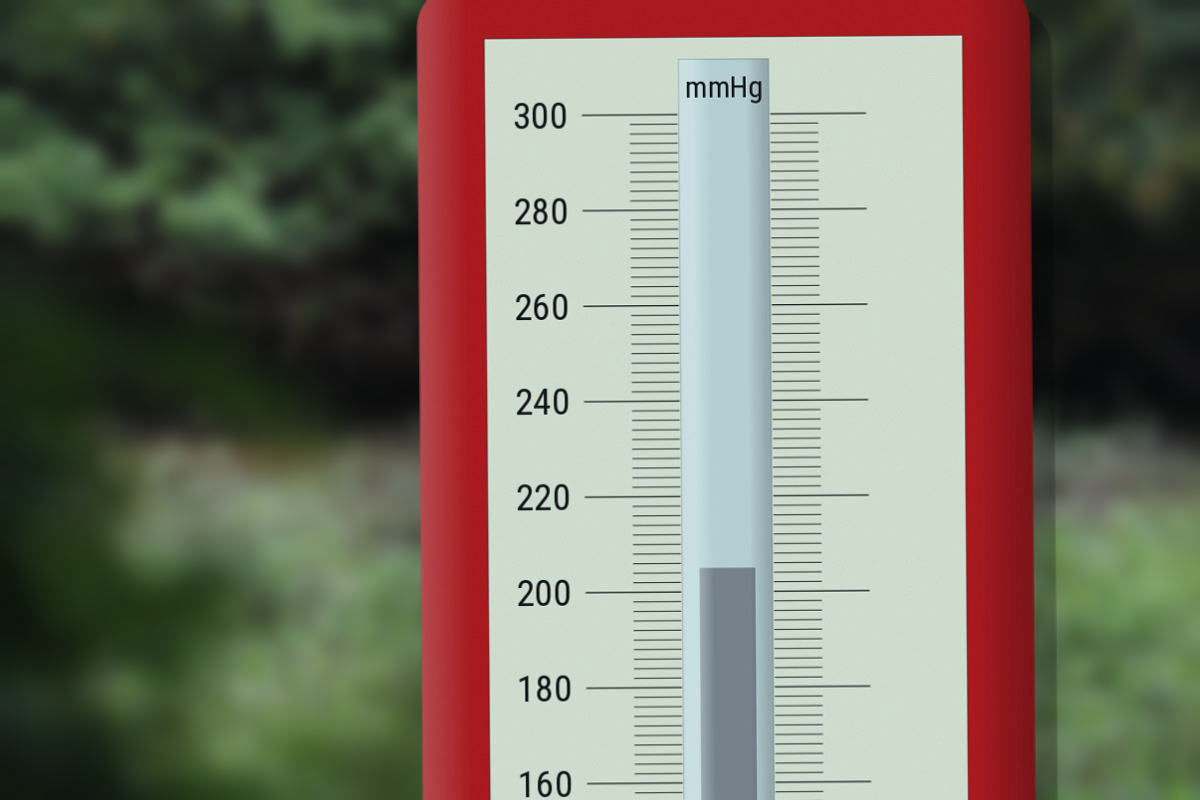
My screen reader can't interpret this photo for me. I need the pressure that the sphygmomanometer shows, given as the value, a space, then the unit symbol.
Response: 205 mmHg
